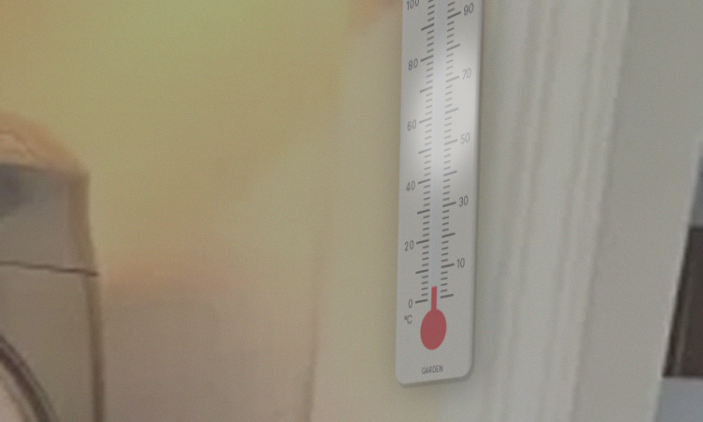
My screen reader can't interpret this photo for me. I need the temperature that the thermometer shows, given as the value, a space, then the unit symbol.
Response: 4 °C
